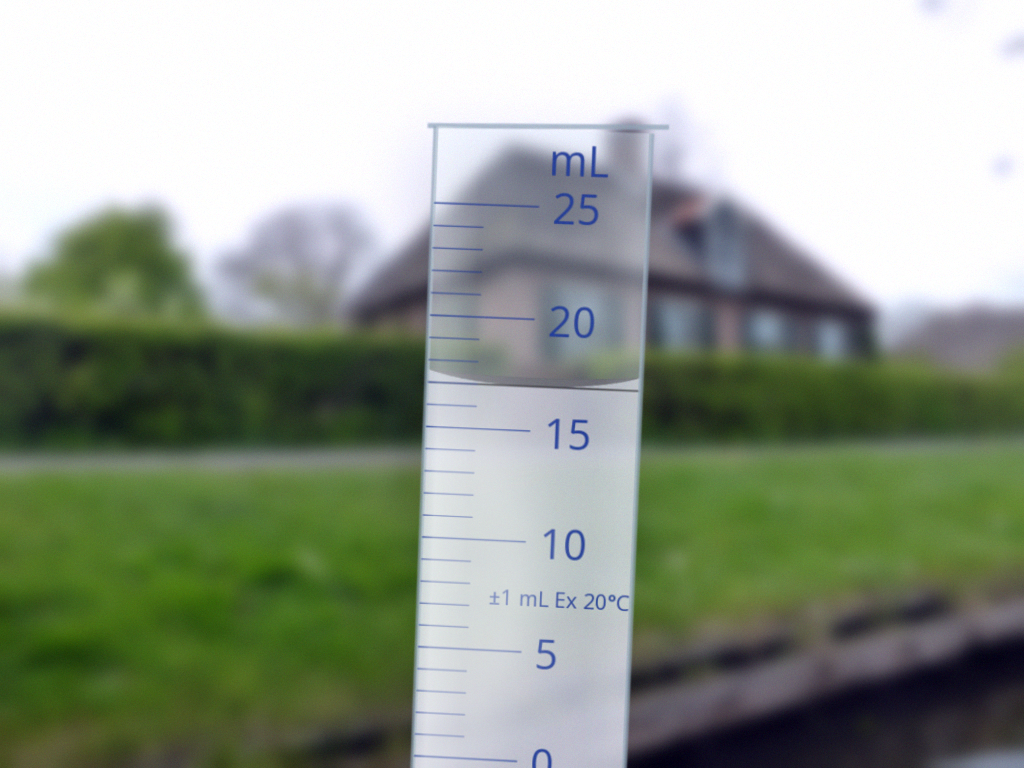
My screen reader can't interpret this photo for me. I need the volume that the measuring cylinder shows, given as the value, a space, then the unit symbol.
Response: 17 mL
